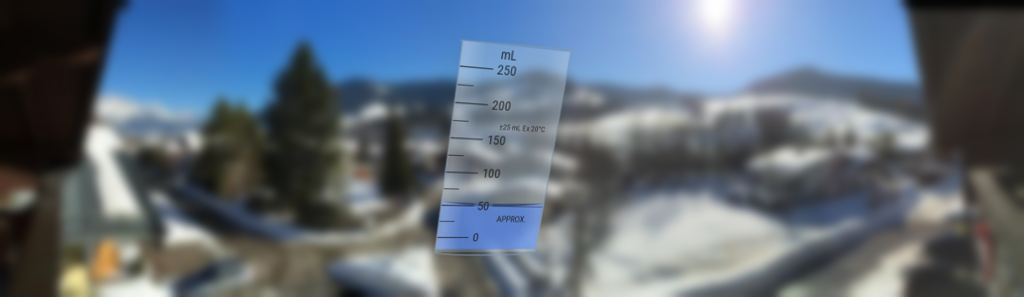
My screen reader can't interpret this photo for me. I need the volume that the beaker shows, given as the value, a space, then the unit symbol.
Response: 50 mL
